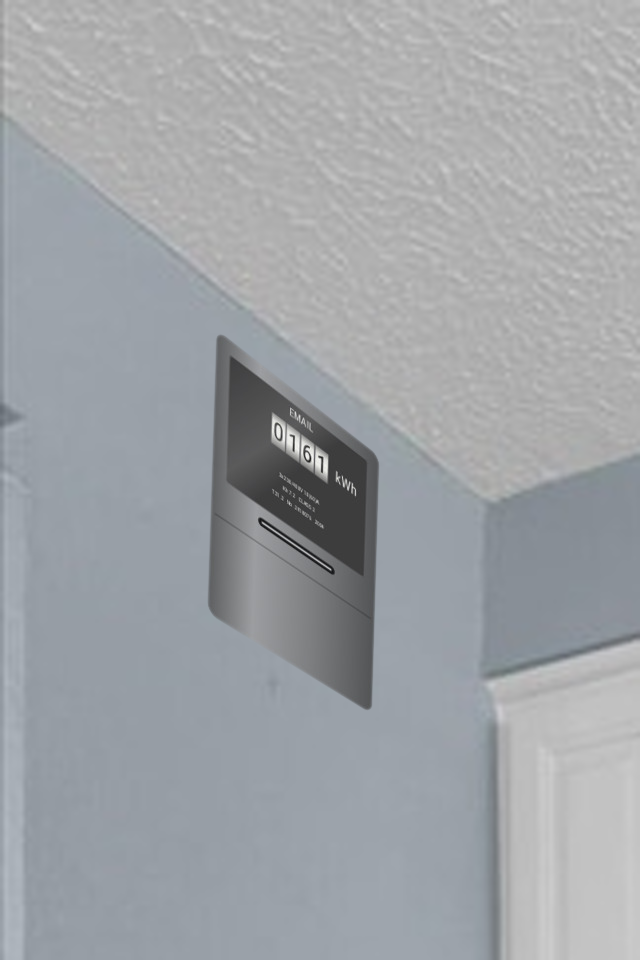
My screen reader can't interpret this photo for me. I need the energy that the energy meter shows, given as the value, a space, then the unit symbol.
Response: 161 kWh
